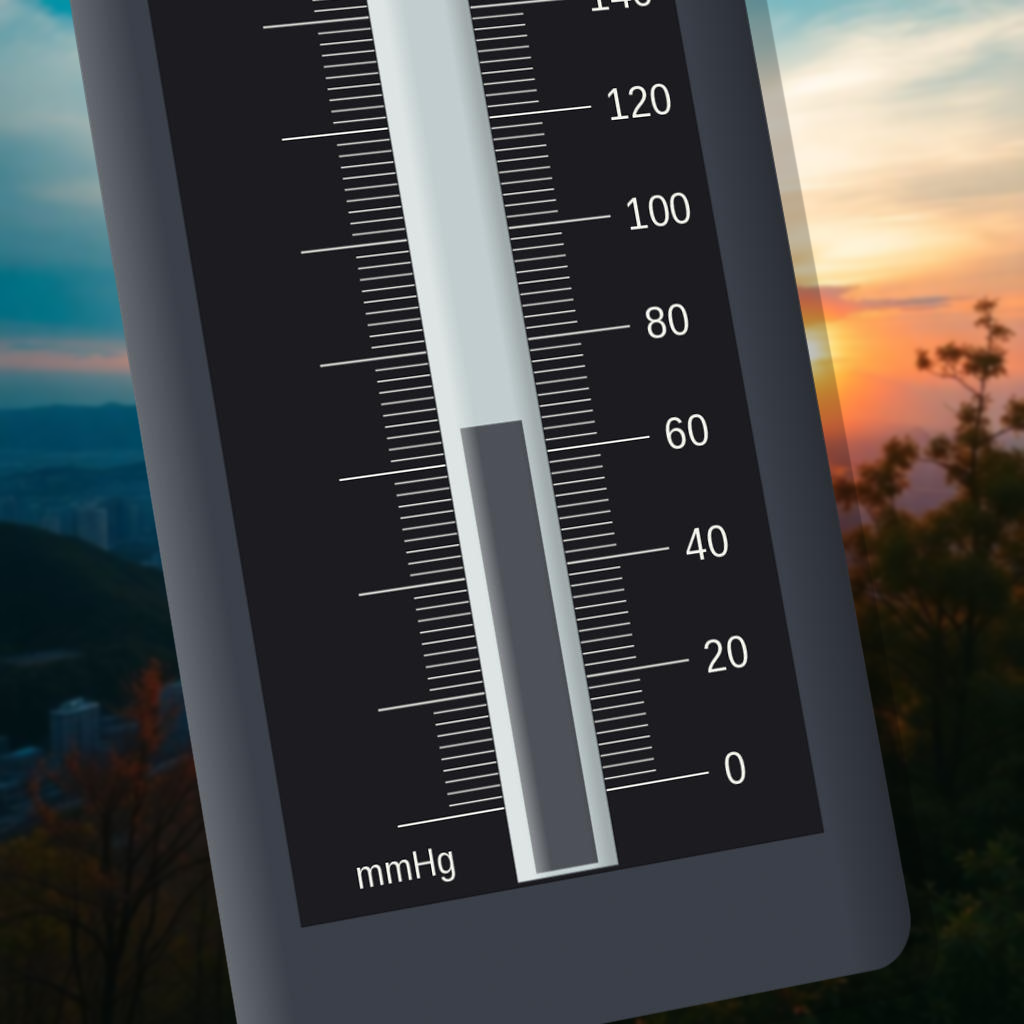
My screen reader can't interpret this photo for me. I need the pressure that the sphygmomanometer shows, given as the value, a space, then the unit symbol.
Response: 66 mmHg
